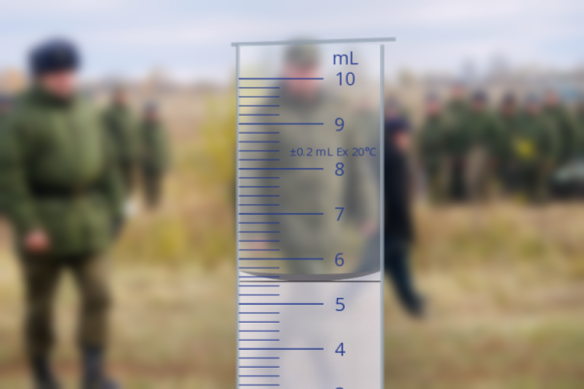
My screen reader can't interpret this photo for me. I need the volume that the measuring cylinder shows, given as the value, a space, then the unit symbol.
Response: 5.5 mL
